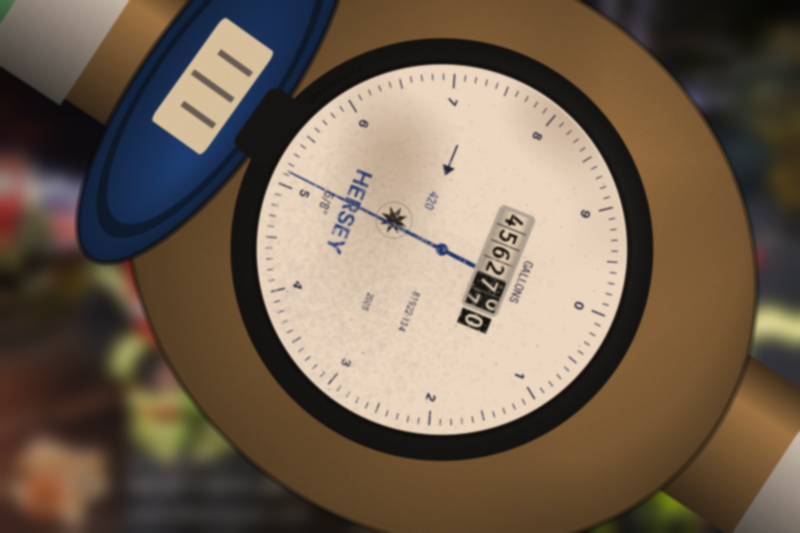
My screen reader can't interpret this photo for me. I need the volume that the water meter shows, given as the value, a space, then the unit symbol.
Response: 4562765.1 gal
